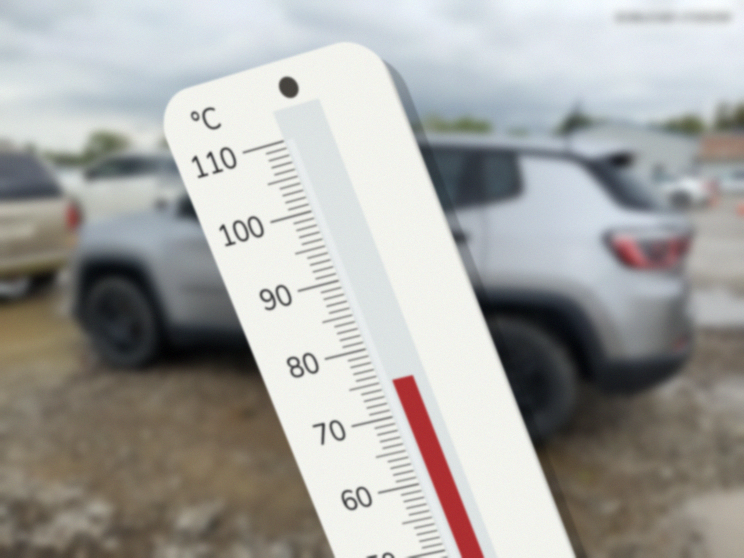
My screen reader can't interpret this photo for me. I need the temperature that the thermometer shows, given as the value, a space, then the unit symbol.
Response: 75 °C
